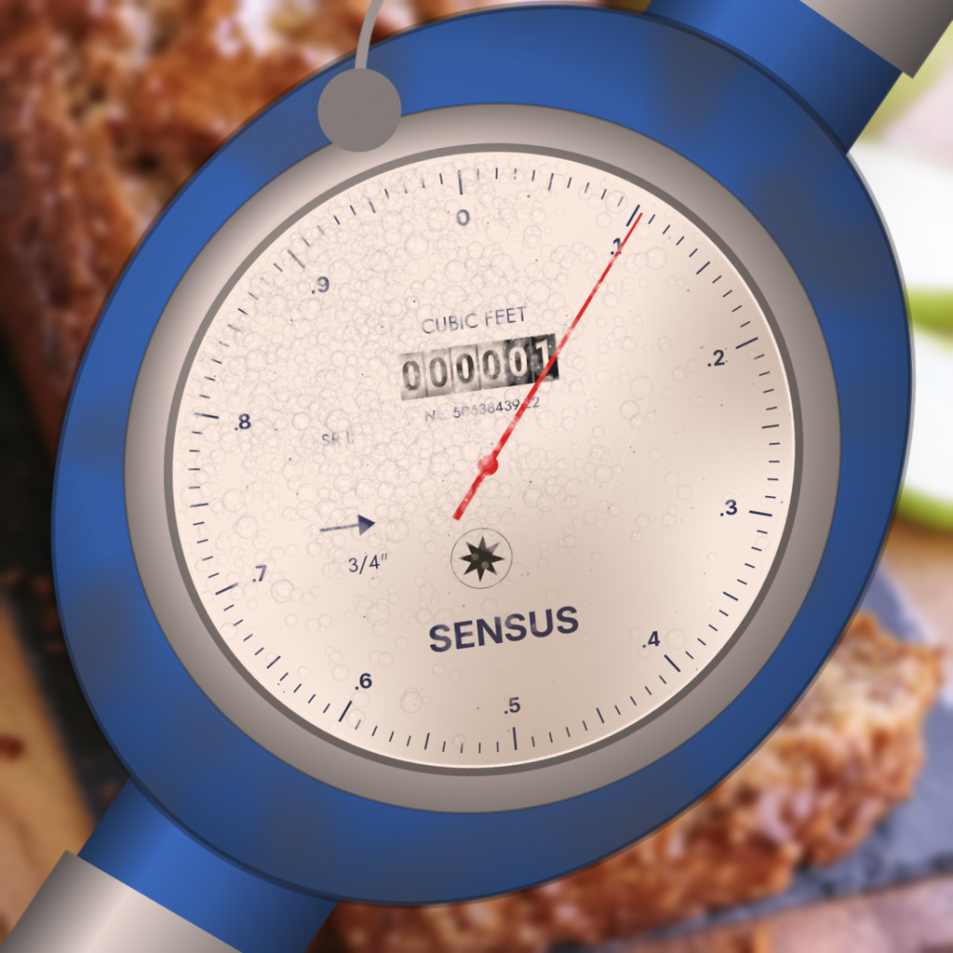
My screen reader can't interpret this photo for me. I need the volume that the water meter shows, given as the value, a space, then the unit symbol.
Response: 1.10 ft³
